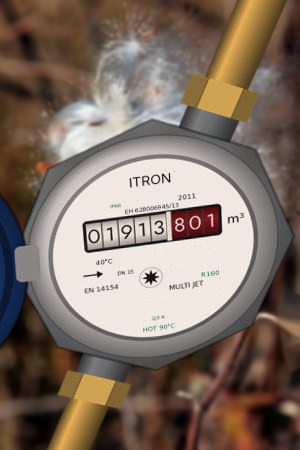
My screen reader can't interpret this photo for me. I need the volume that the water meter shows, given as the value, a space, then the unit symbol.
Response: 1913.801 m³
